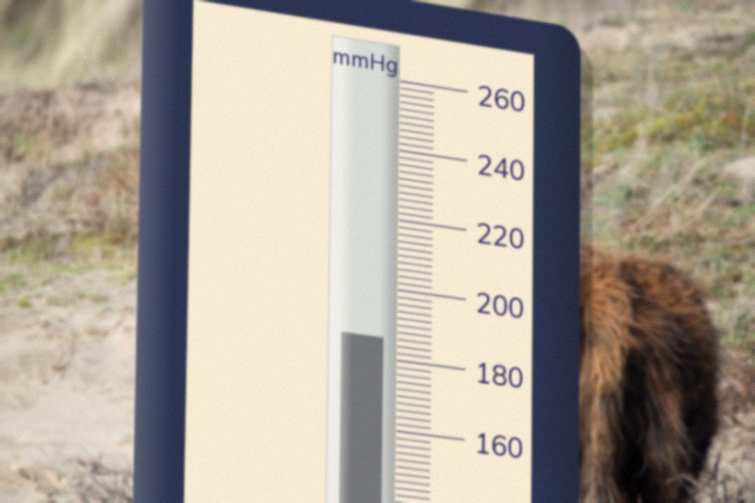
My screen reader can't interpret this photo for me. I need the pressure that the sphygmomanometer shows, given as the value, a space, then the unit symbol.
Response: 186 mmHg
